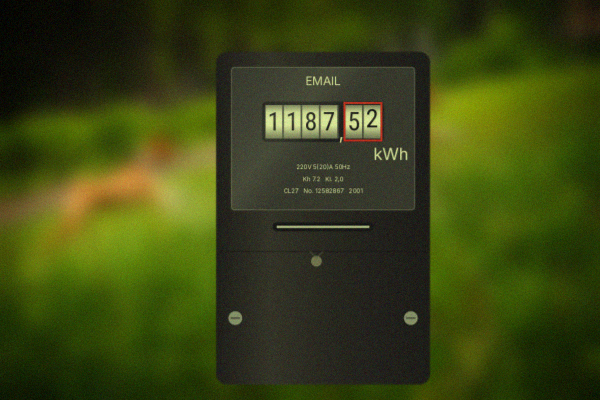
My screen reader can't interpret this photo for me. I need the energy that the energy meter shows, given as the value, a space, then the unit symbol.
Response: 1187.52 kWh
